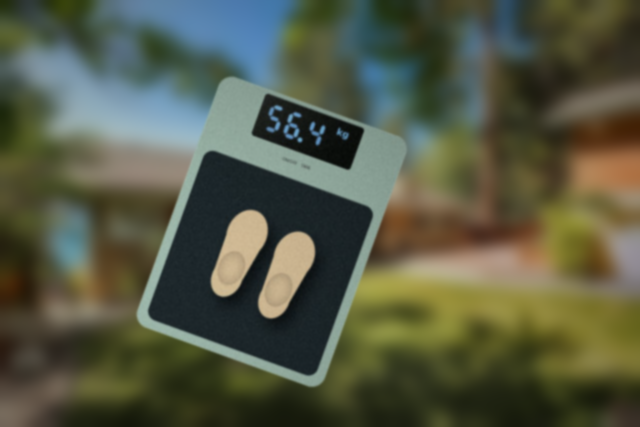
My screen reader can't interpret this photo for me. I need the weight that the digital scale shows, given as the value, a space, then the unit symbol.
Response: 56.4 kg
